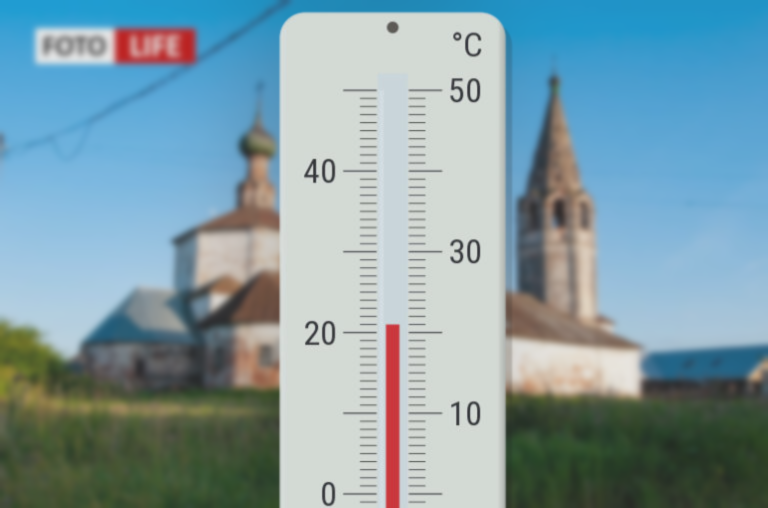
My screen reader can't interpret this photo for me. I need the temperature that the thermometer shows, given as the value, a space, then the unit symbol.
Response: 21 °C
